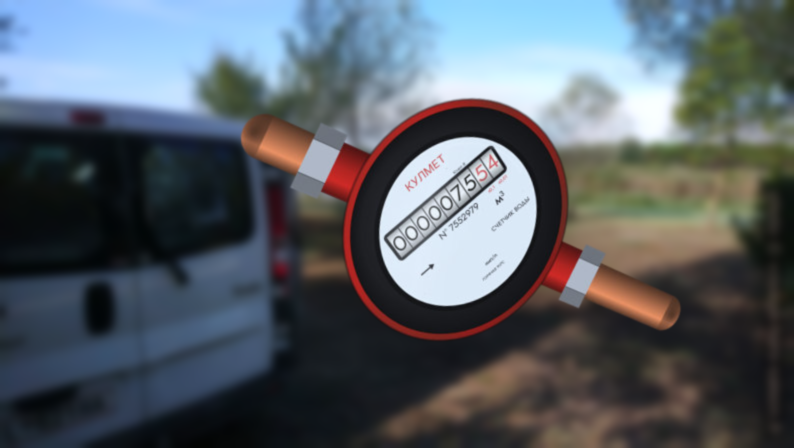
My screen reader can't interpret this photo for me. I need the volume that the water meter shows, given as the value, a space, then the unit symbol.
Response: 75.54 m³
